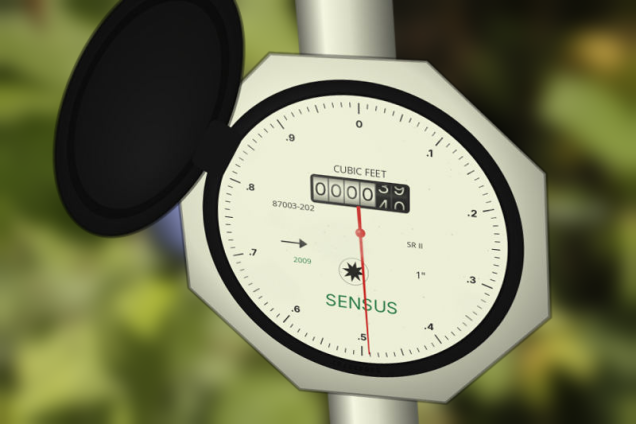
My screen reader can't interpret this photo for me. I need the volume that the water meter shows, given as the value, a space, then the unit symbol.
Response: 39.49 ft³
